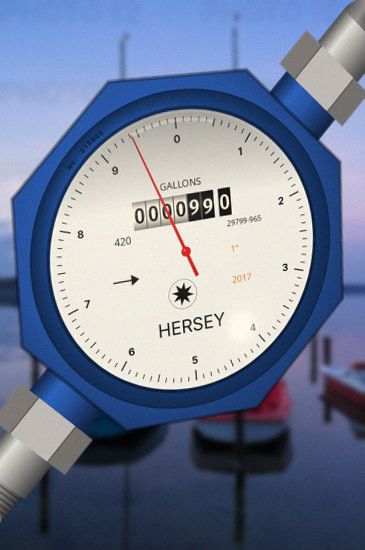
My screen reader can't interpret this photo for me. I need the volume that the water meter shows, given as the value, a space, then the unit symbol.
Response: 989.4 gal
